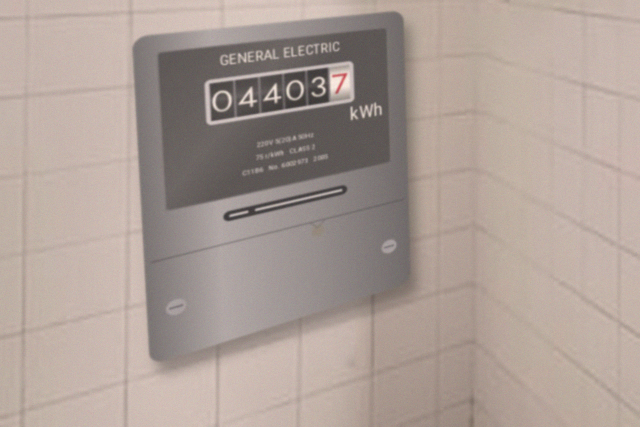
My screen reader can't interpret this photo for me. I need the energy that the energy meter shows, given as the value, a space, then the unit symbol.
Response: 4403.7 kWh
